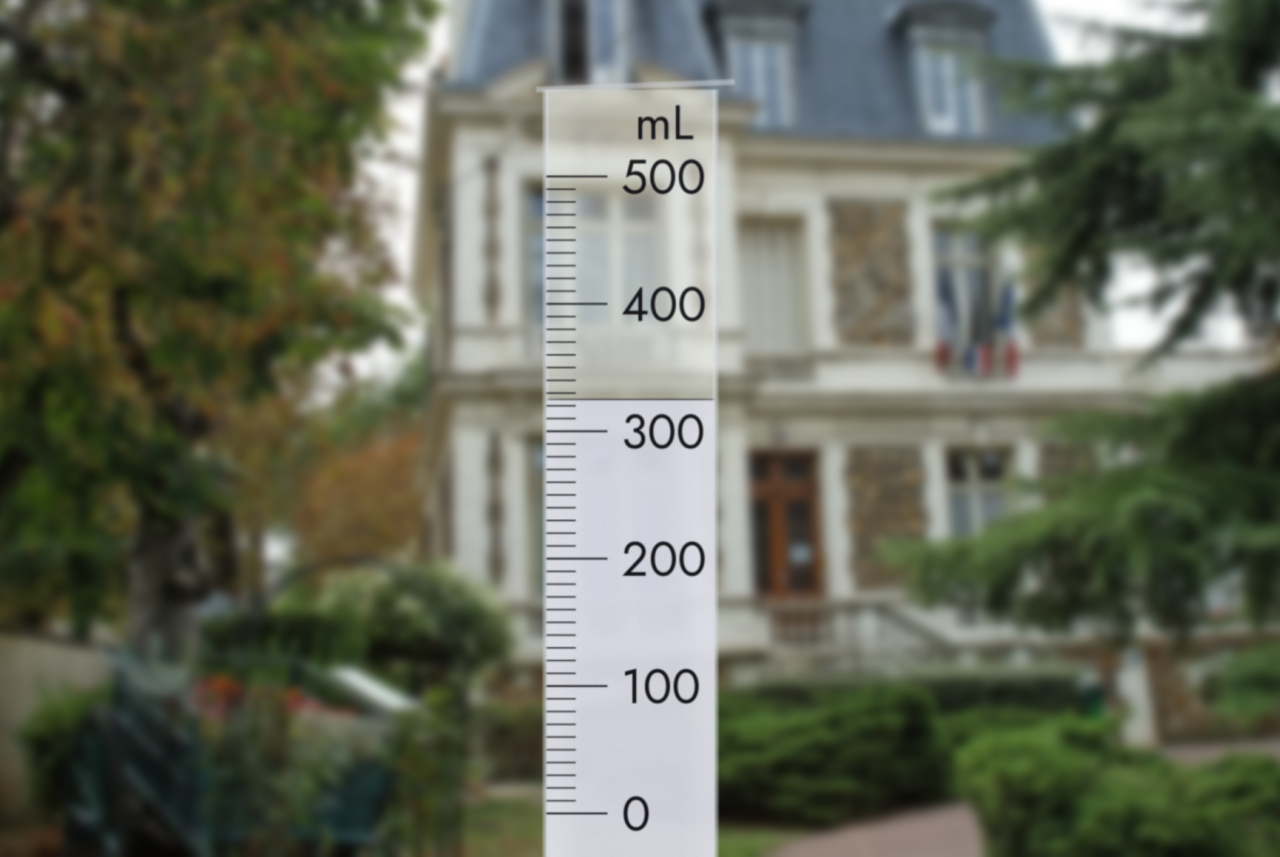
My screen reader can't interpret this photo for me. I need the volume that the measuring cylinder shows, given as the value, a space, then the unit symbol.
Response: 325 mL
